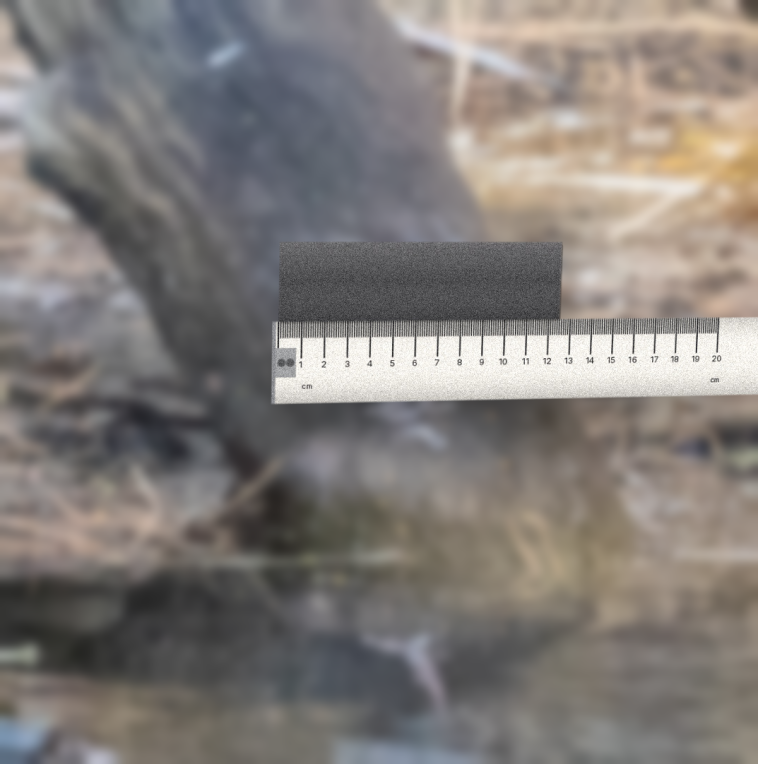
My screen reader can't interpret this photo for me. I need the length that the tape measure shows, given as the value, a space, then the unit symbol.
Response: 12.5 cm
